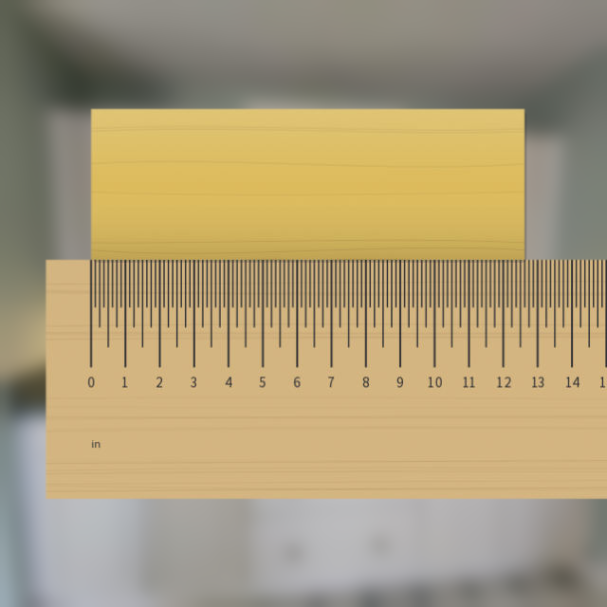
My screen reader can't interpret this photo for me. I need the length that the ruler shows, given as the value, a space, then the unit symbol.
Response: 12.625 in
